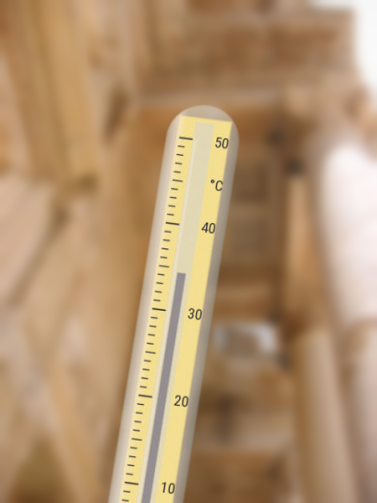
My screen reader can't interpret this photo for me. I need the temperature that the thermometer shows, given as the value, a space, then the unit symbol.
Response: 34.5 °C
